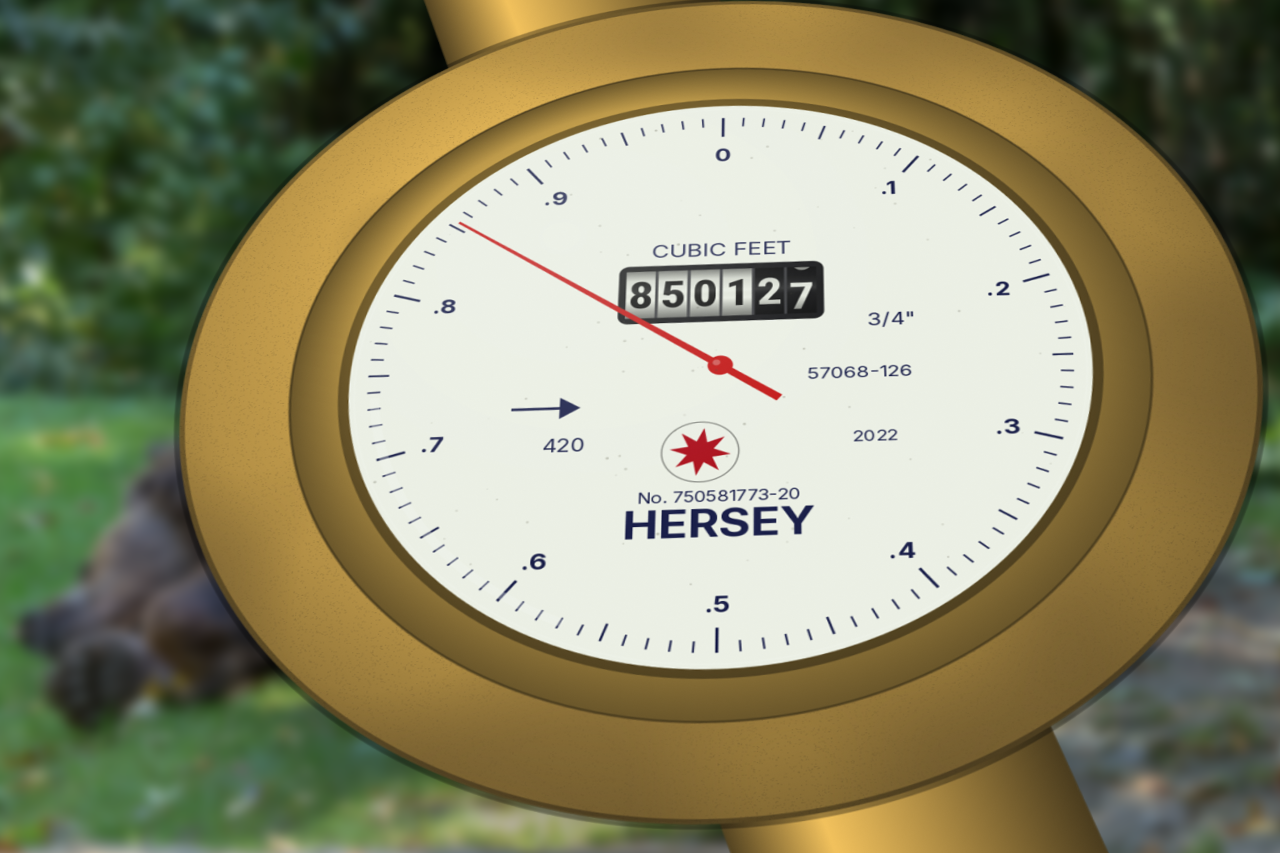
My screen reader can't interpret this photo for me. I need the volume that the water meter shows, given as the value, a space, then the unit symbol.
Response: 850126.85 ft³
